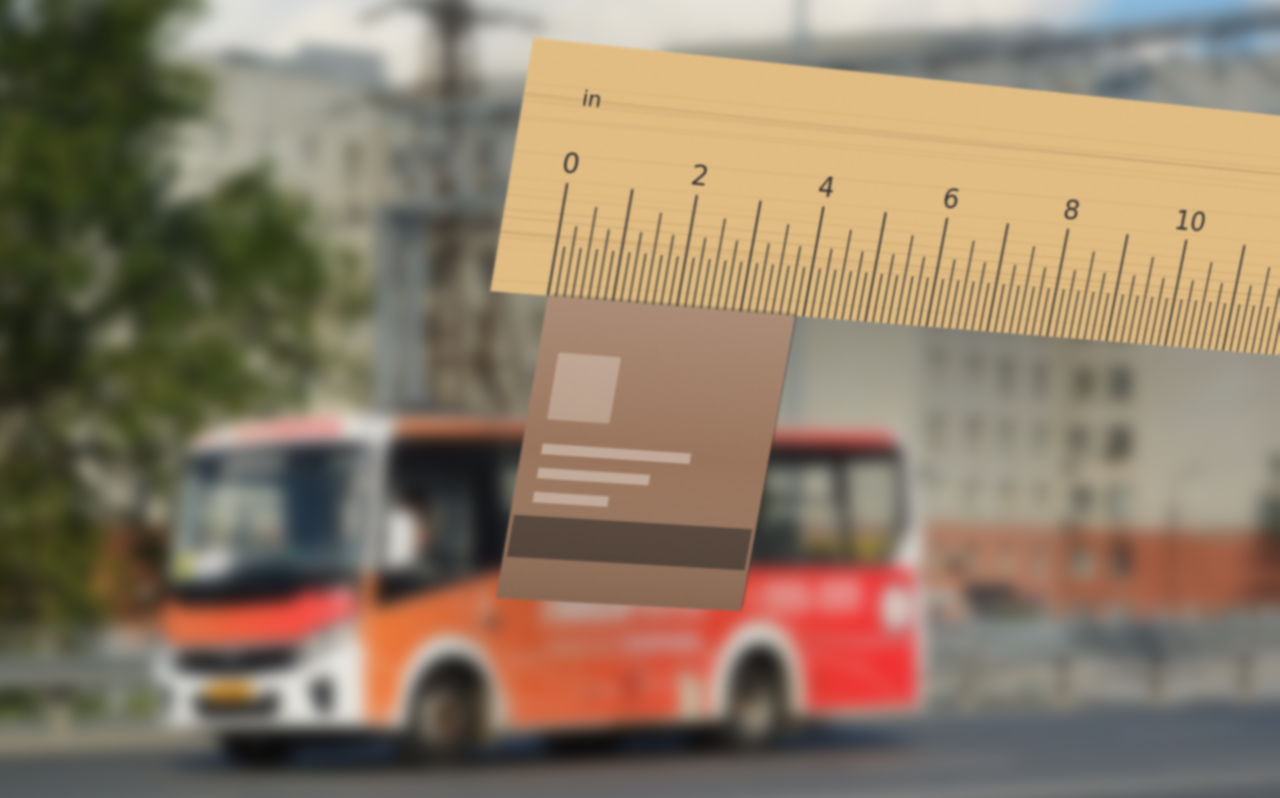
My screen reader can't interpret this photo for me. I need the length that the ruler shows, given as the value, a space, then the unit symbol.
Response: 3.875 in
